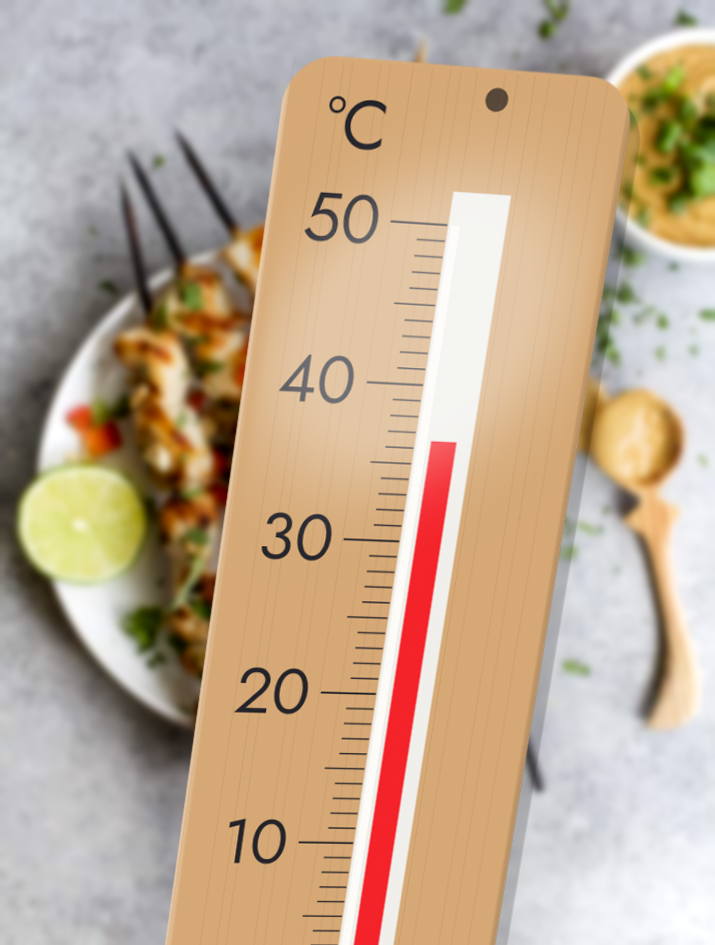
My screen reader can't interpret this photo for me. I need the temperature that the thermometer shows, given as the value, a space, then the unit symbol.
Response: 36.5 °C
